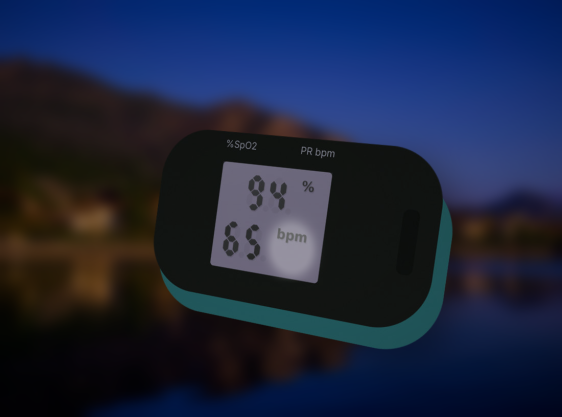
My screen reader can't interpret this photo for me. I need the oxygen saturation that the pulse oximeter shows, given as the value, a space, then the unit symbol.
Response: 94 %
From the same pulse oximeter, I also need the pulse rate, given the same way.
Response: 65 bpm
